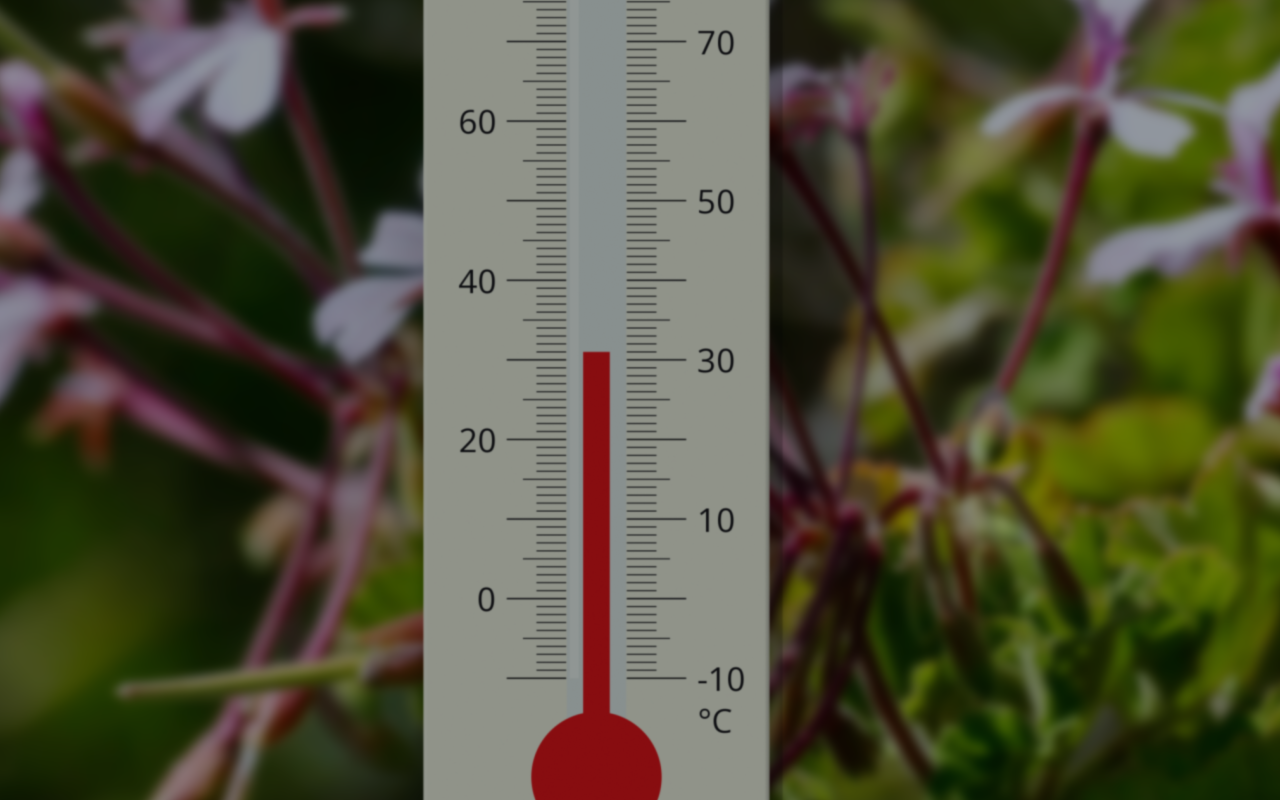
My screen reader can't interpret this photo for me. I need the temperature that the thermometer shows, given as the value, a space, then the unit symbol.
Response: 31 °C
